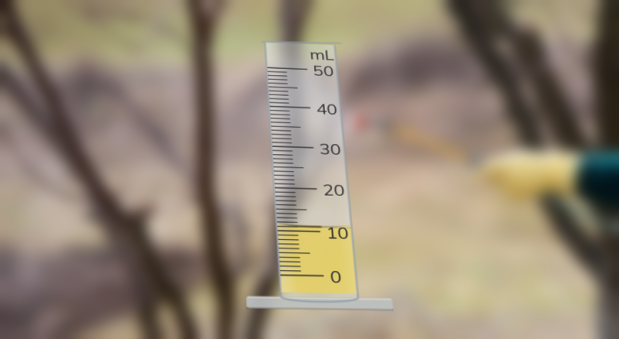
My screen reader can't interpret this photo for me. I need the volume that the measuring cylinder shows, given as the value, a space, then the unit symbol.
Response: 11 mL
